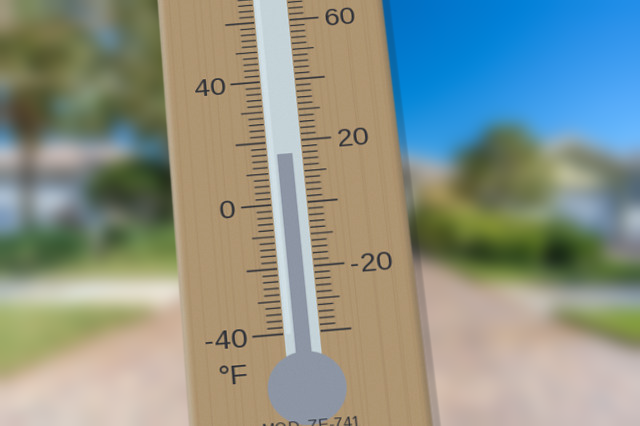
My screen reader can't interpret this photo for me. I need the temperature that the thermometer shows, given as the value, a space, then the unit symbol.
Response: 16 °F
